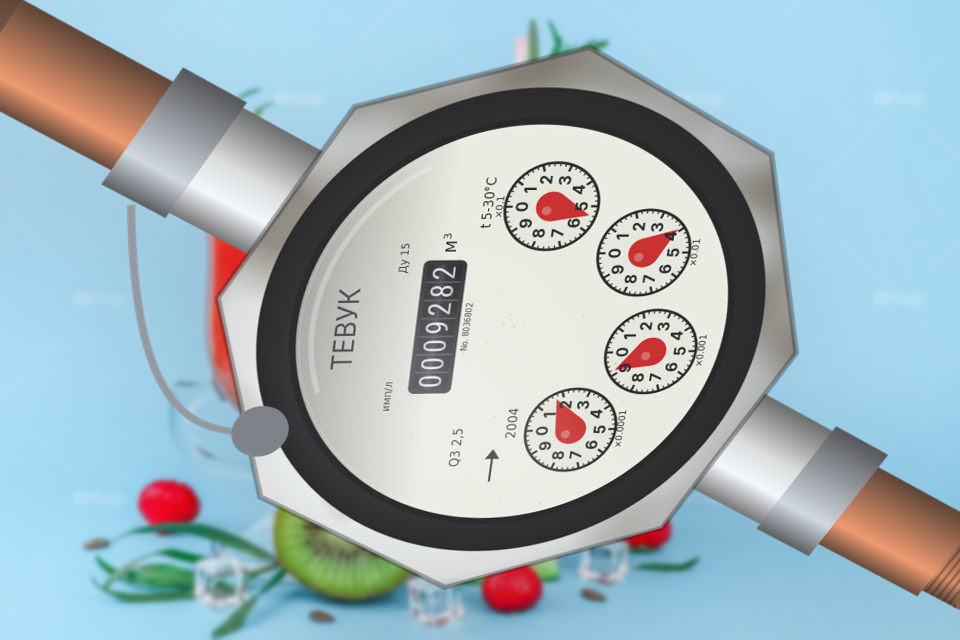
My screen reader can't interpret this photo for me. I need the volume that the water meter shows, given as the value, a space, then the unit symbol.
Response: 9282.5391 m³
